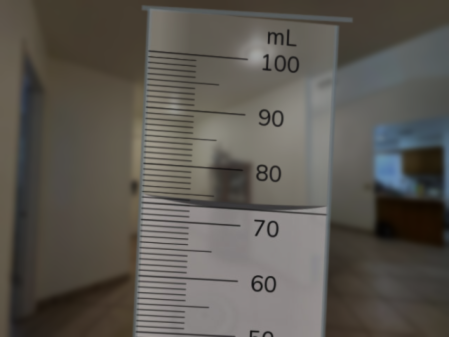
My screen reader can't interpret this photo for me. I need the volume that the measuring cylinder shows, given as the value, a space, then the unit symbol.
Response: 73 mL
